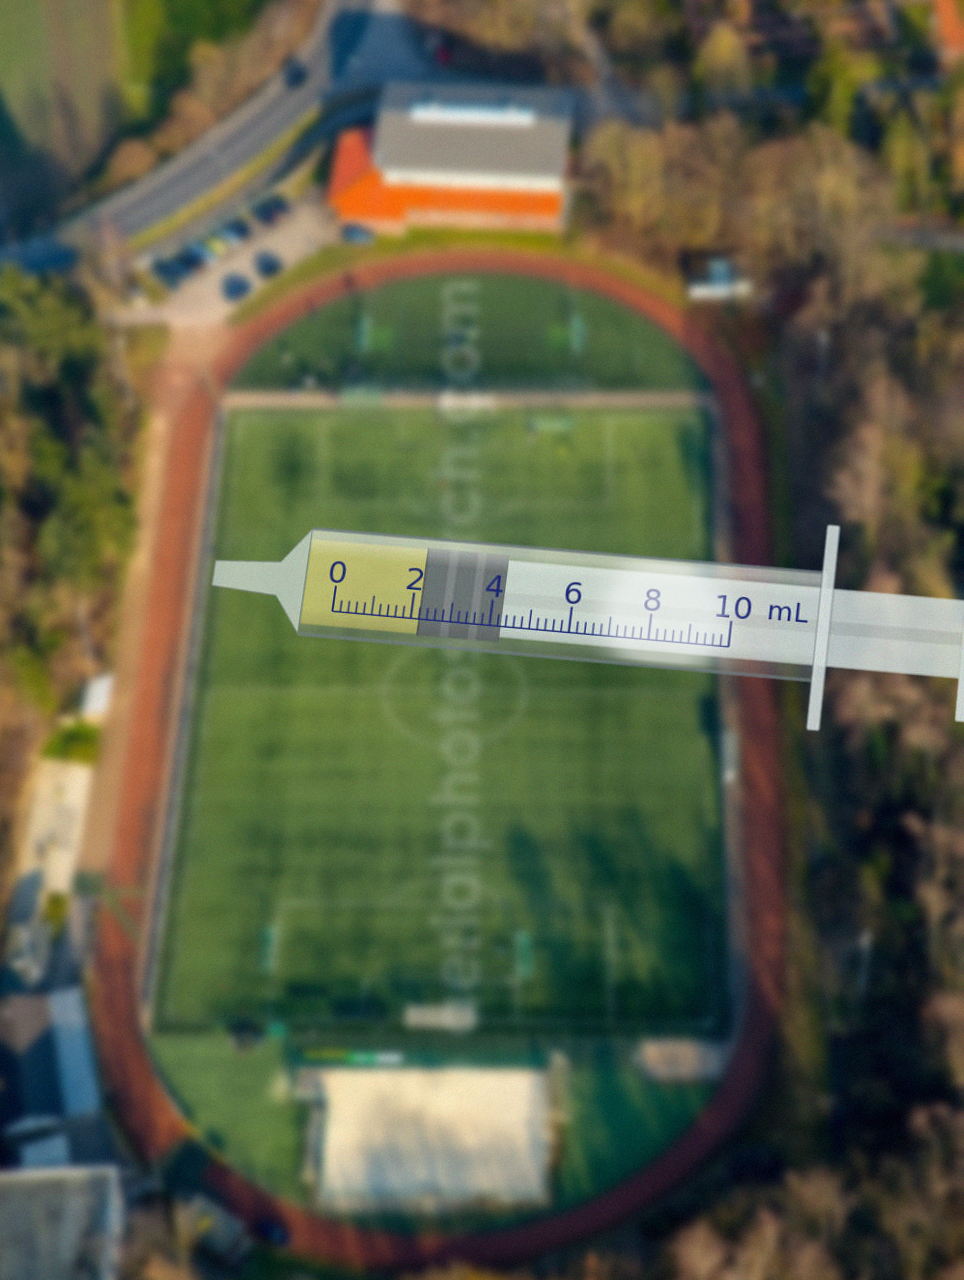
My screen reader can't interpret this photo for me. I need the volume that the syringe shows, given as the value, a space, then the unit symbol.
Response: 2.2 mL
